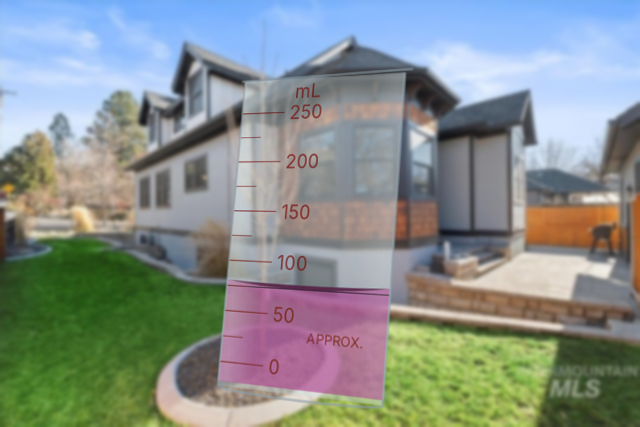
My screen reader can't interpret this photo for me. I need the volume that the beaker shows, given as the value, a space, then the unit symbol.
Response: 75 mL
